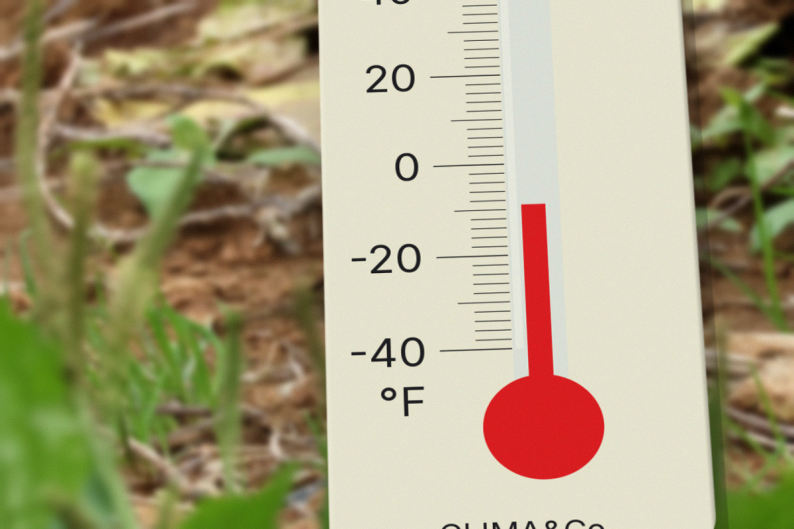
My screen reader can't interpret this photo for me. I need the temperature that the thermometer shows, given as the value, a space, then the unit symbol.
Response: -9 °F
